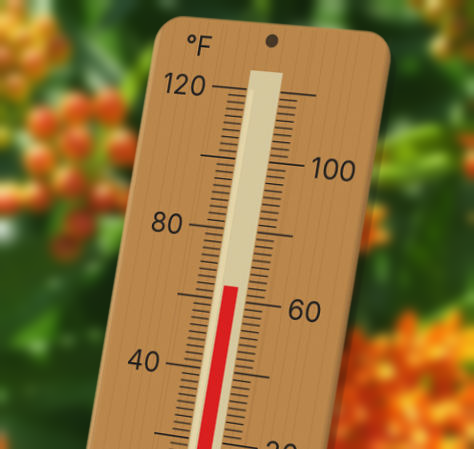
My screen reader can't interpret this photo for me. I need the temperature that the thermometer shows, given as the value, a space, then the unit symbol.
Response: 64 °F
